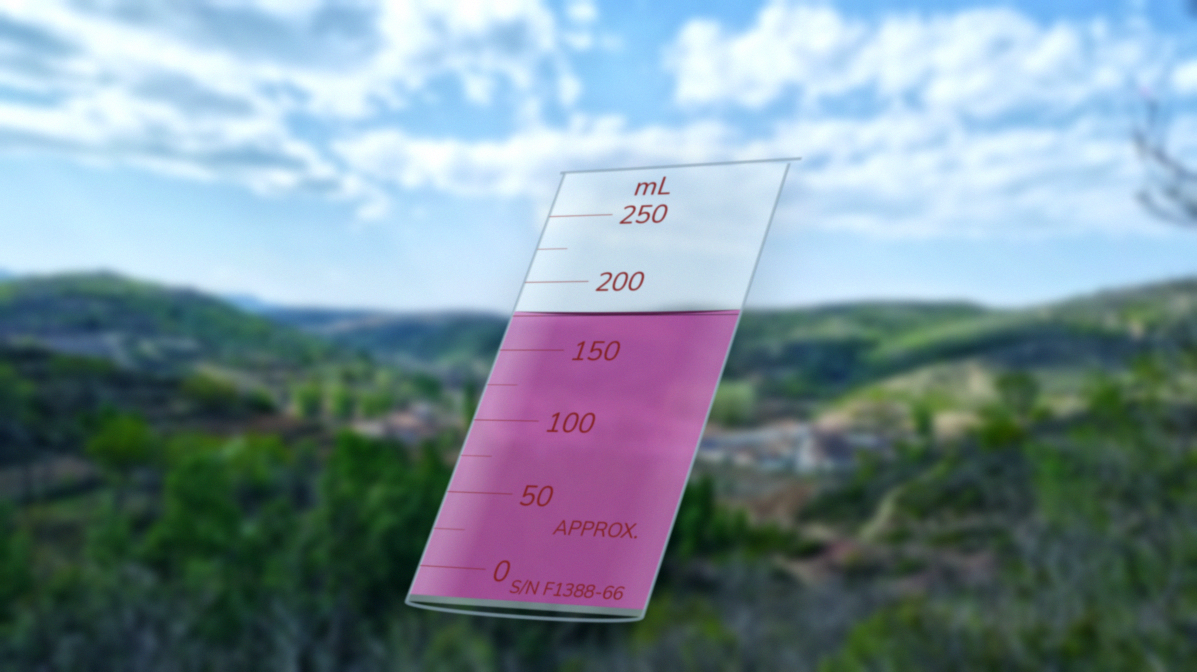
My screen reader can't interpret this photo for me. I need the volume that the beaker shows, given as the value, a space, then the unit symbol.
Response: 175 mL
